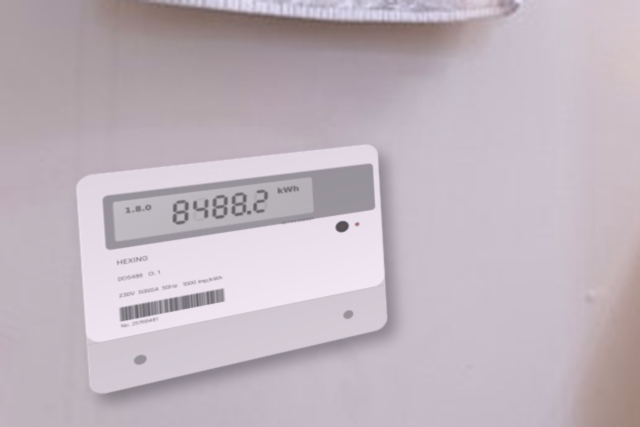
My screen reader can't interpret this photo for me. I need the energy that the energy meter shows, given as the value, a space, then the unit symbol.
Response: 8488.2 kWh
